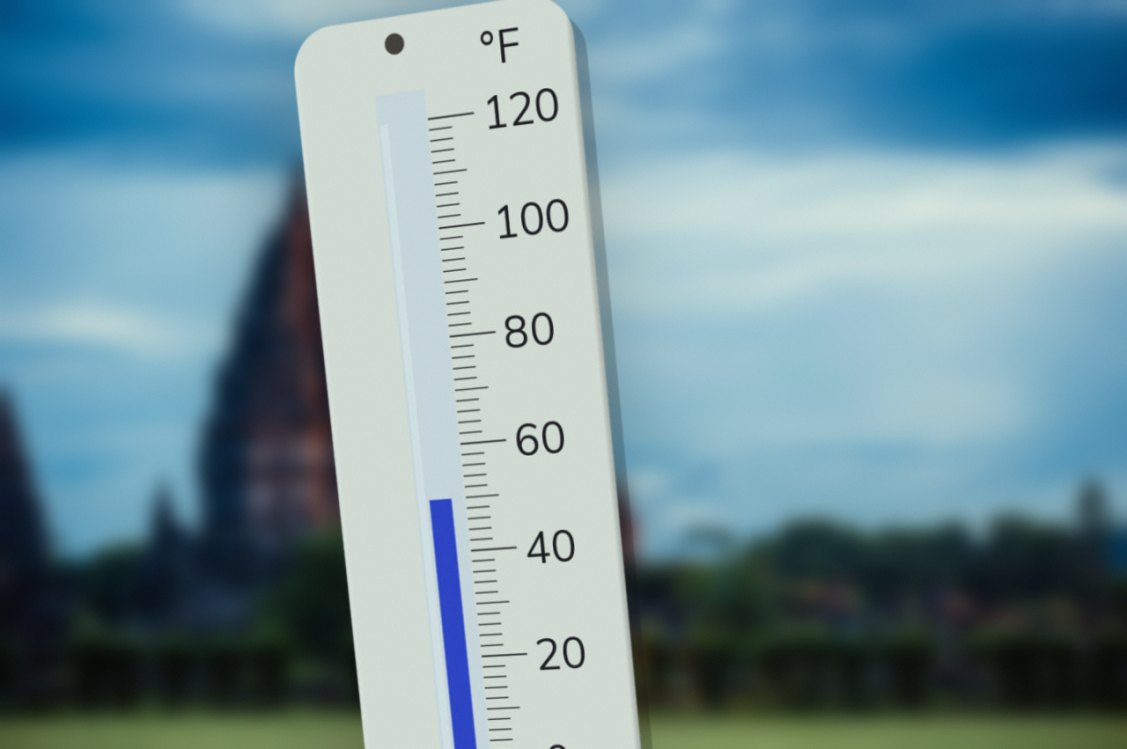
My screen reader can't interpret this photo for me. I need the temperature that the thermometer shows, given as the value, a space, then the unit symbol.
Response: 50 °F
